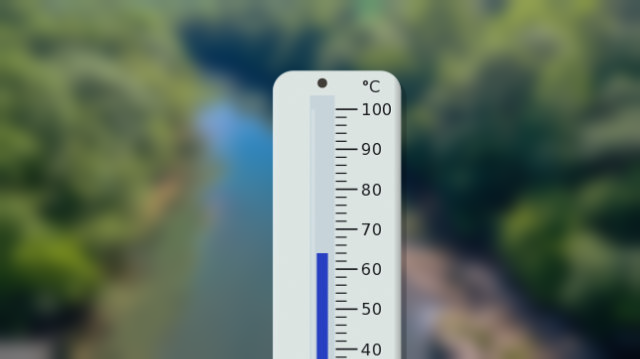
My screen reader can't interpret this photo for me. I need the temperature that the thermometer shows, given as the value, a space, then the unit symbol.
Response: 64 °C
